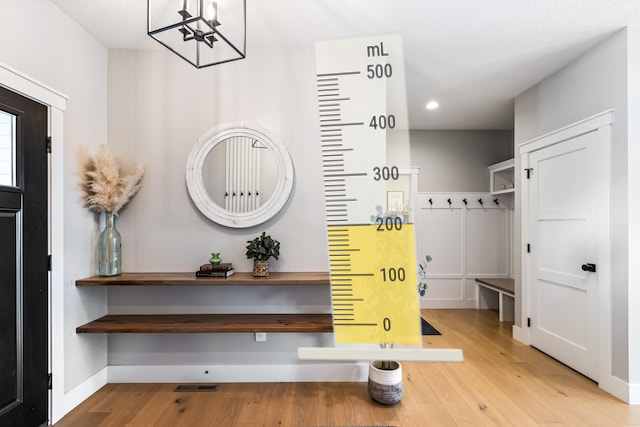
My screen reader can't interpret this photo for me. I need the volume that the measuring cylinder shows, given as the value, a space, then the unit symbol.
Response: 200 mL
